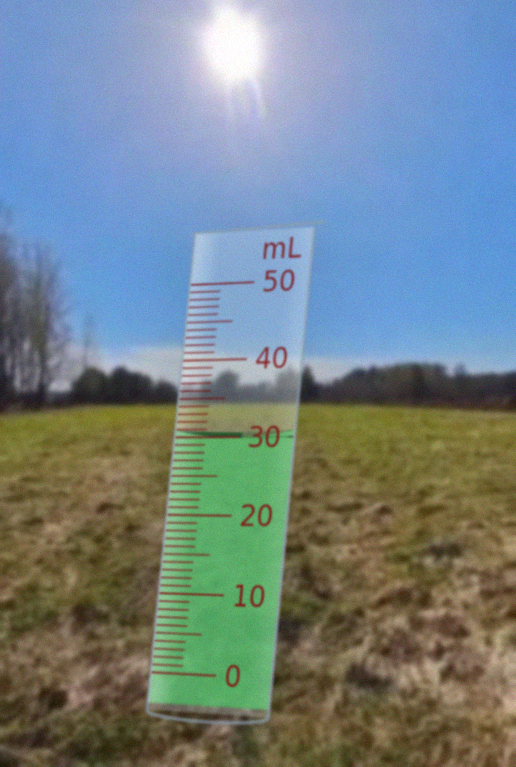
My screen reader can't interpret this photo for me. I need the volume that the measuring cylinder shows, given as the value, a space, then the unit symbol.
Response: 30 mL
